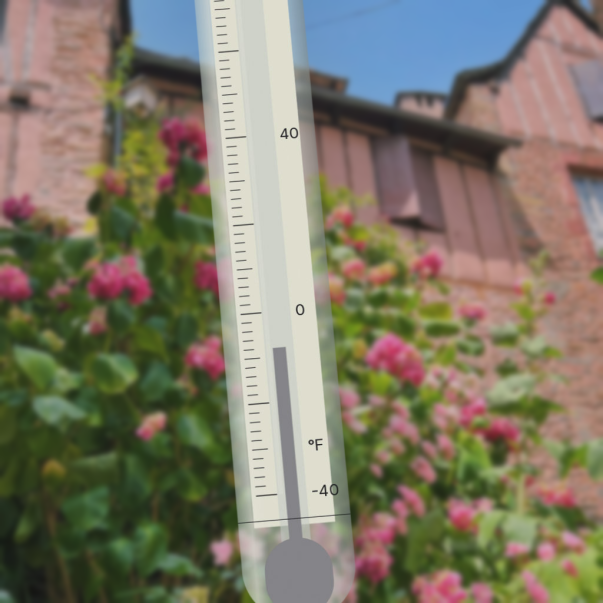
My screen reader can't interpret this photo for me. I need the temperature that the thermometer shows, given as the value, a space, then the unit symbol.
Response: -8 °F
